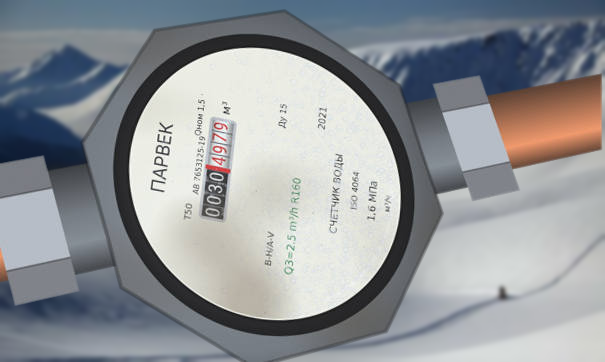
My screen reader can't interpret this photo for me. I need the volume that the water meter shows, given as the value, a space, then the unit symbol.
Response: 30.4979 m³
